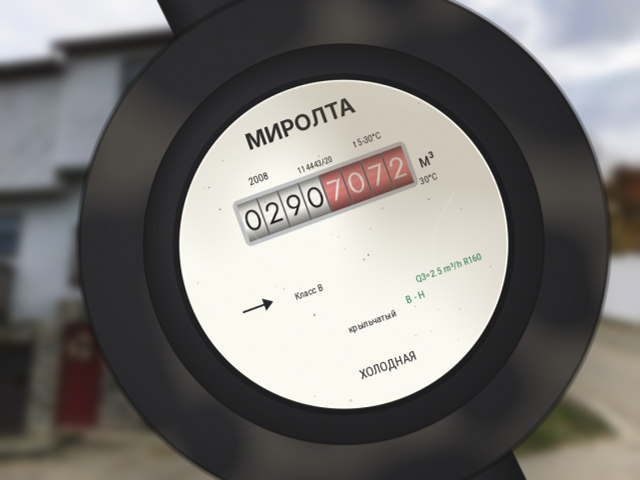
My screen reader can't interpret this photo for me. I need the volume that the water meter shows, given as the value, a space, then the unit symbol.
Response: 290.7072 m³
